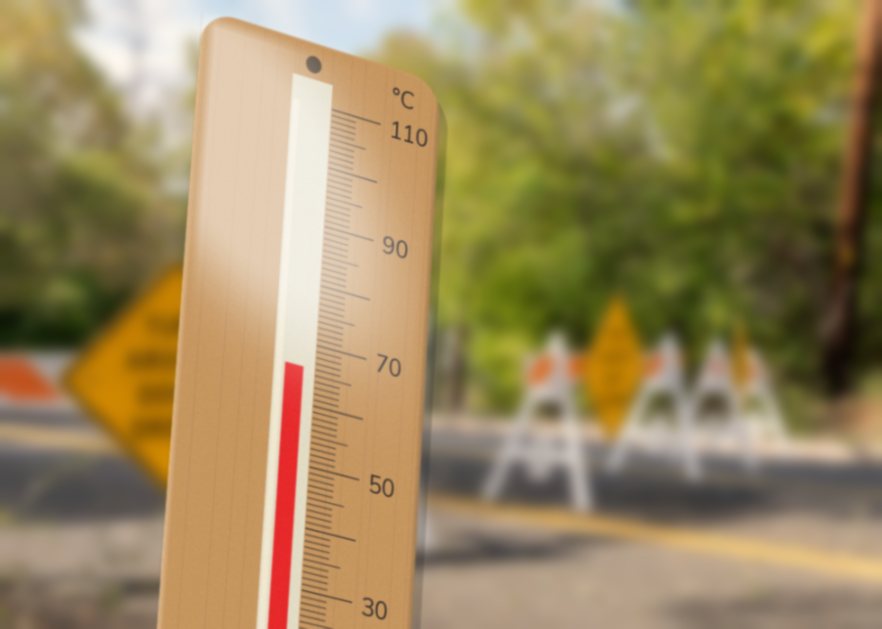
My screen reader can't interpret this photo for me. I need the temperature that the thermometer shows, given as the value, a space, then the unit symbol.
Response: 66 °C
